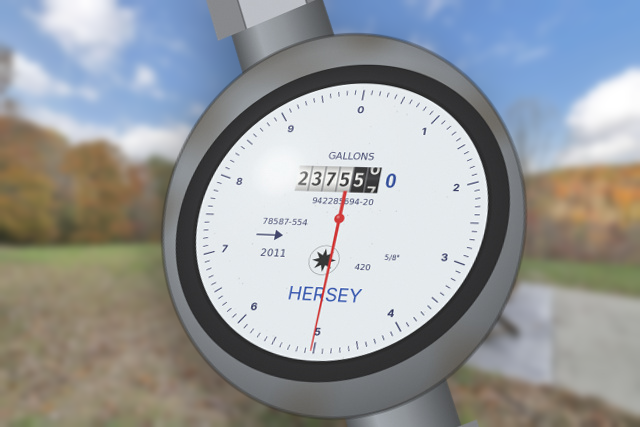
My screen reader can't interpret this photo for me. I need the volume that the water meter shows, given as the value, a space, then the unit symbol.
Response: 2375565.0 gal
